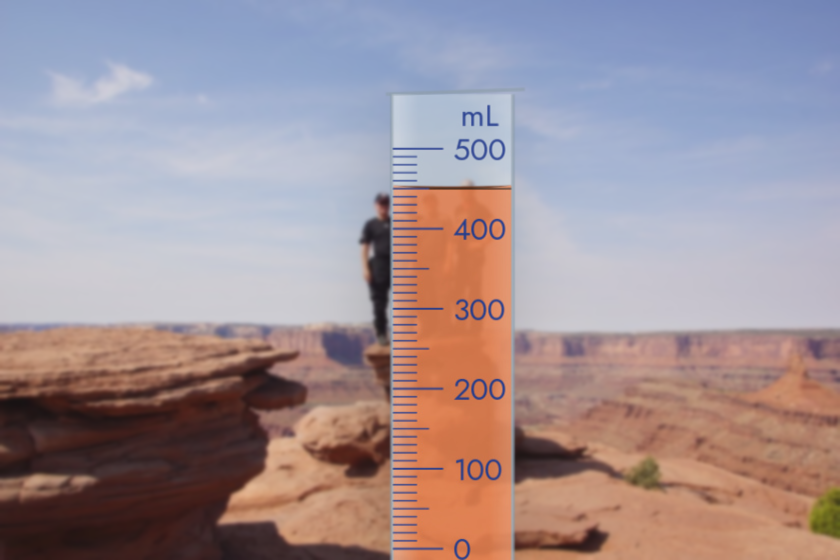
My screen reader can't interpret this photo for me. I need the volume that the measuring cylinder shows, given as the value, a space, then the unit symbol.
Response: 450 mL
